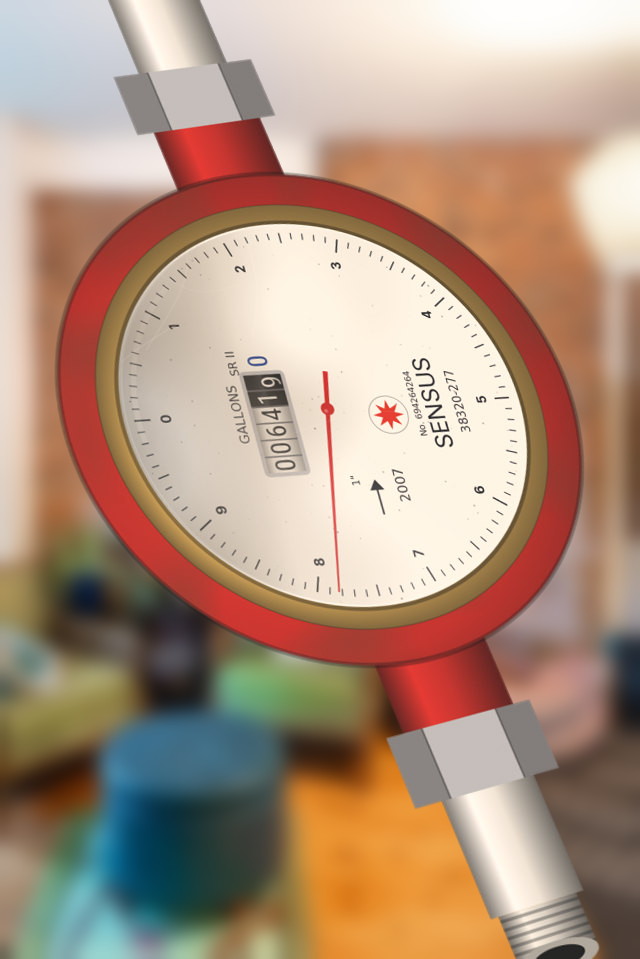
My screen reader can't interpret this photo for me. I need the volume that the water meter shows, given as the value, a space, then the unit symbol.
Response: 64187.8 gal
